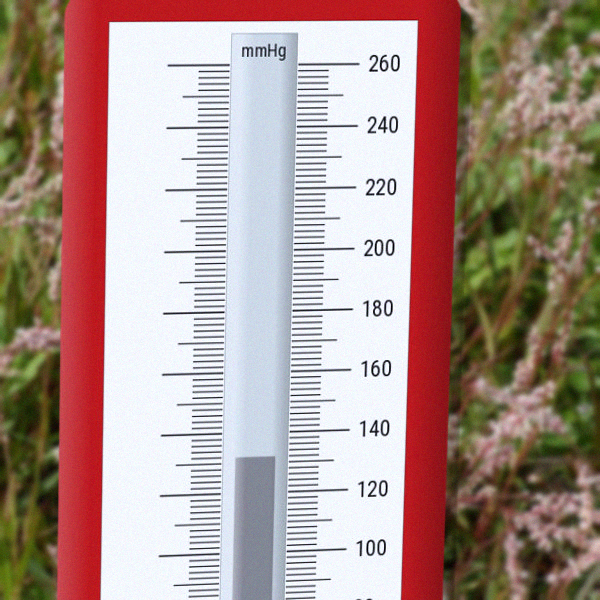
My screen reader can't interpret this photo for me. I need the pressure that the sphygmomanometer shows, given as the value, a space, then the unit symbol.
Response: 132 mmHg
